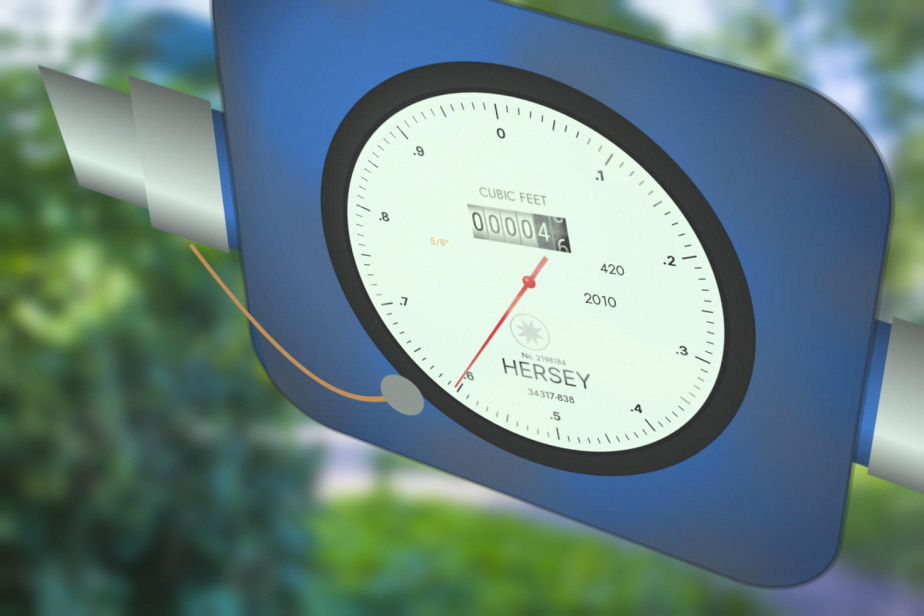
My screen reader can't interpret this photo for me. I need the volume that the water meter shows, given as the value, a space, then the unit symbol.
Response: 45.60 ft³
